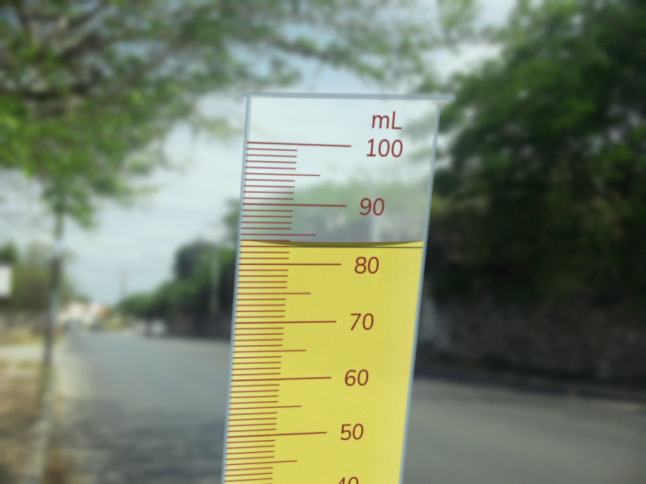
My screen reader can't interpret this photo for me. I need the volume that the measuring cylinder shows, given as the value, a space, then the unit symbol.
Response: 83 mL
